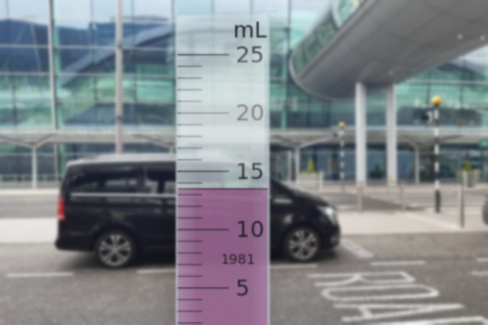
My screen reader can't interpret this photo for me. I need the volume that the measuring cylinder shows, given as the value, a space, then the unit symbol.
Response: 13.5 mL
